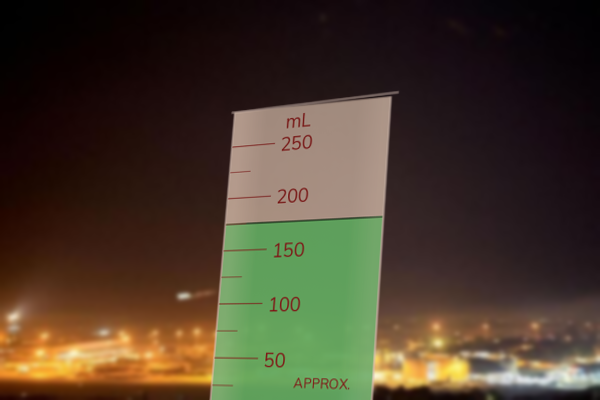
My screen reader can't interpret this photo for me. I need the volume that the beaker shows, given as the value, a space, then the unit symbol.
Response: 175 mL
